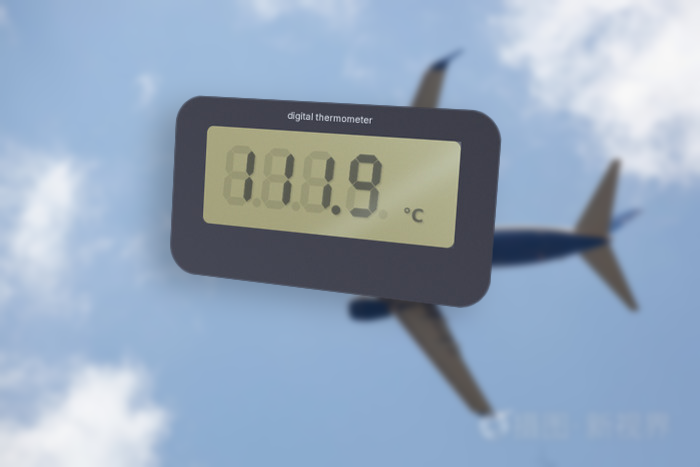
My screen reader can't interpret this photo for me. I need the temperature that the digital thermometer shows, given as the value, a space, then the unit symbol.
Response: 111.9 °C
